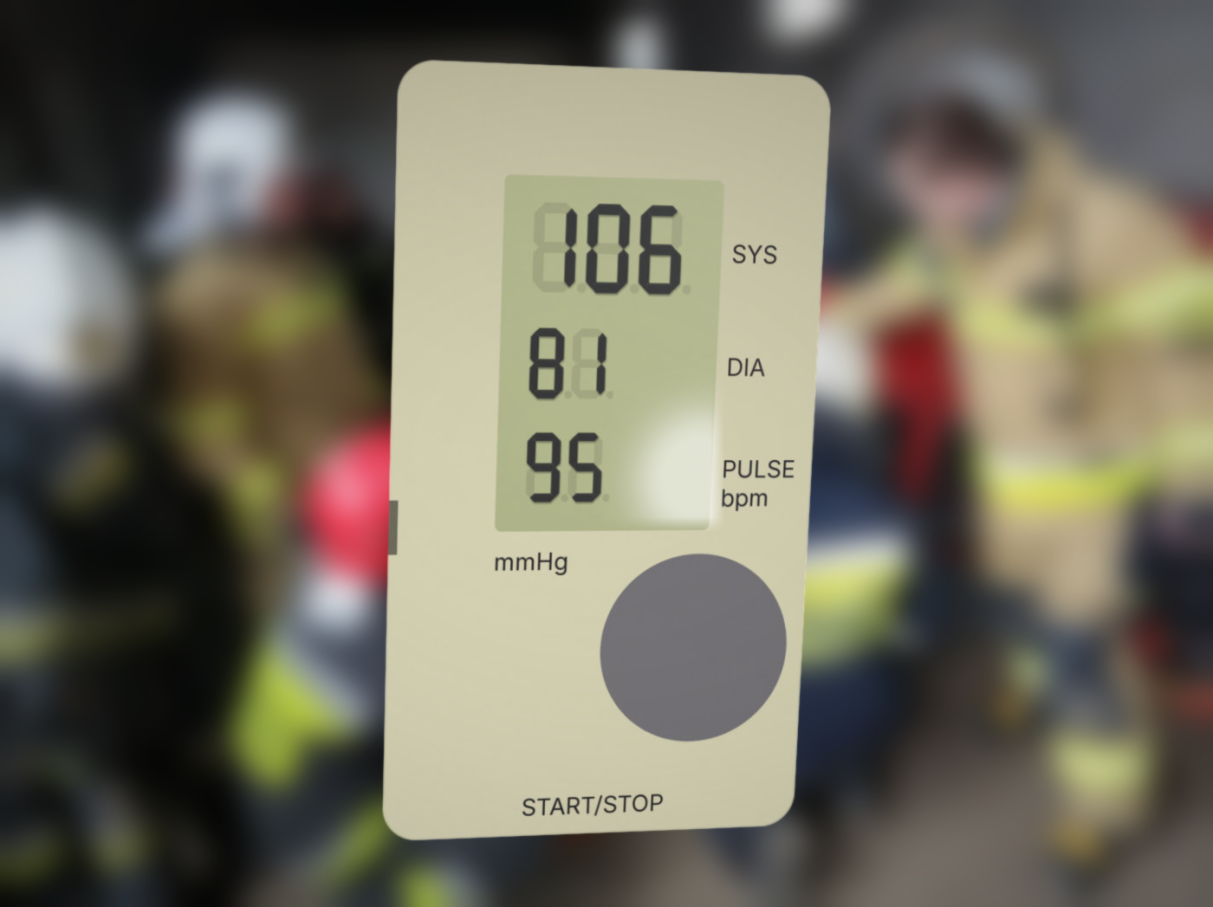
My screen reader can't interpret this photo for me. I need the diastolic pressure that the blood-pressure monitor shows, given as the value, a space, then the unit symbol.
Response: 81 mmHg
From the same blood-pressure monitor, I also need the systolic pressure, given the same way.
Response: 106 mmHg
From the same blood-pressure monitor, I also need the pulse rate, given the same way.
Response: 95 bpm
